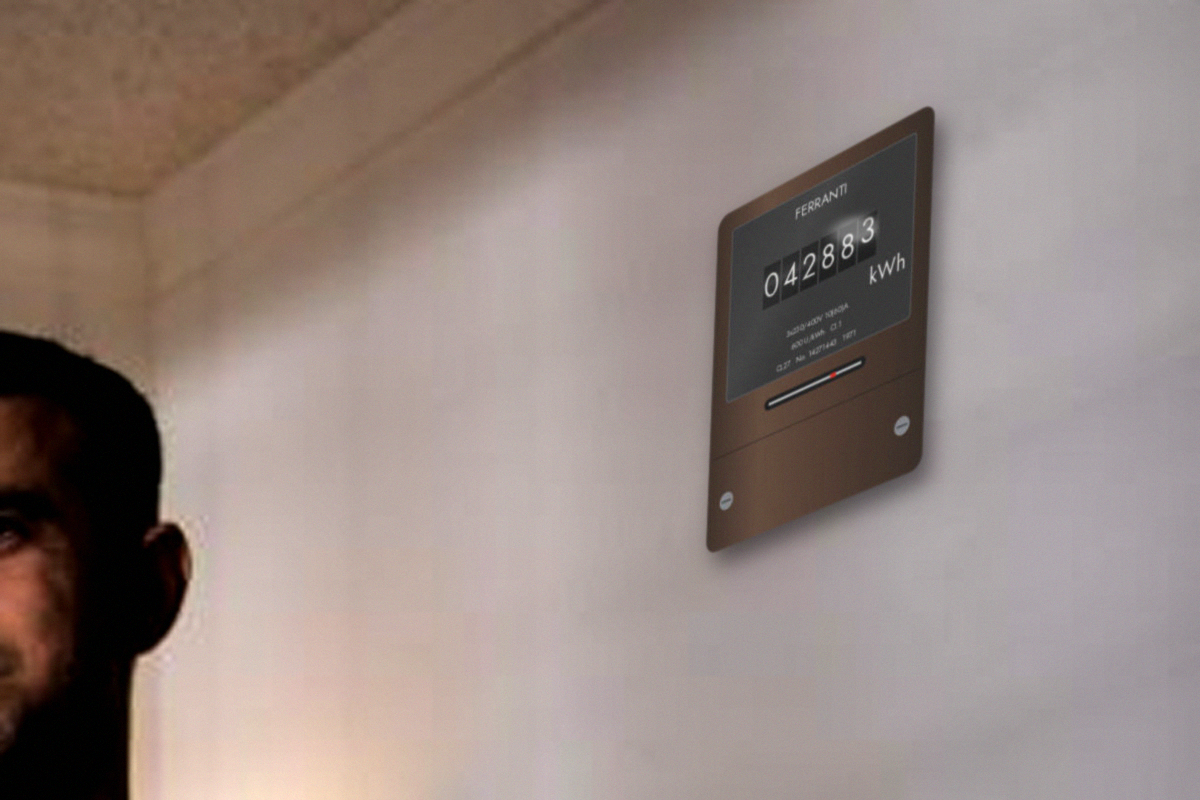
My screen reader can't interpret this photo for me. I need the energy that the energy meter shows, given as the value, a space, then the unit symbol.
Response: 42883 kWh
